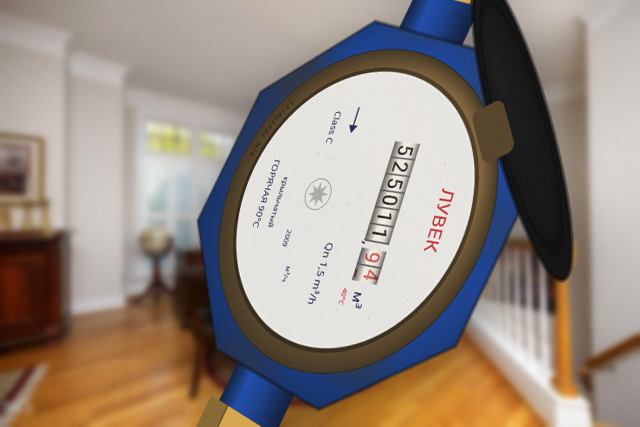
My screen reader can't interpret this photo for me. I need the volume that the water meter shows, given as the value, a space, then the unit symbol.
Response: 525011.94 m³
